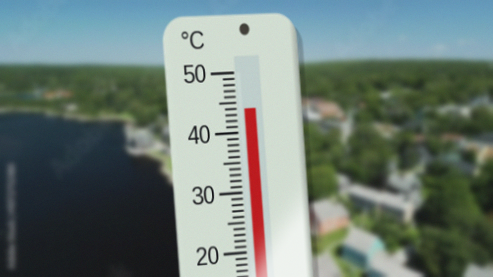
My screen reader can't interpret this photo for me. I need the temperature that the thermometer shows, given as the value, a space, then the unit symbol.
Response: 44 °C
